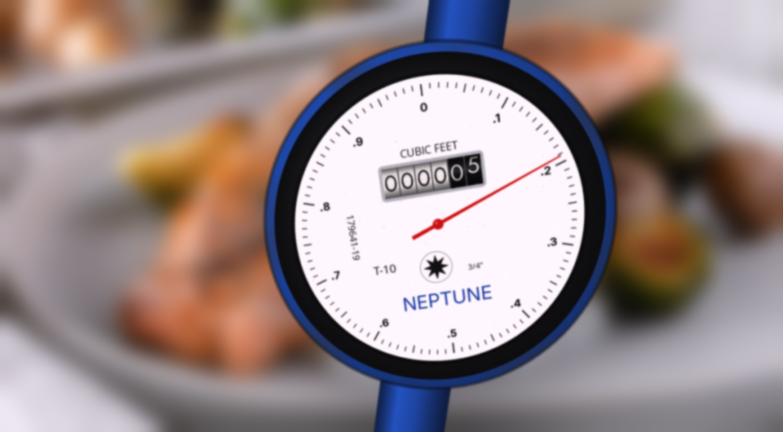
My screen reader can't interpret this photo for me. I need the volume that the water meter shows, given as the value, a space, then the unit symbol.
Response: 5.19 ft³
